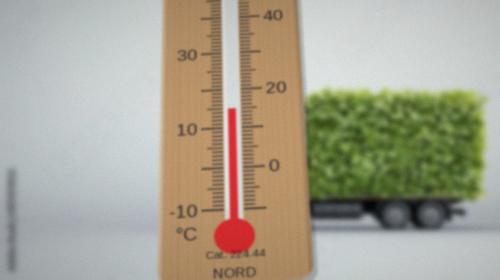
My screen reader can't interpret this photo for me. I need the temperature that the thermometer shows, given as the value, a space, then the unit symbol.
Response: 15 °C
